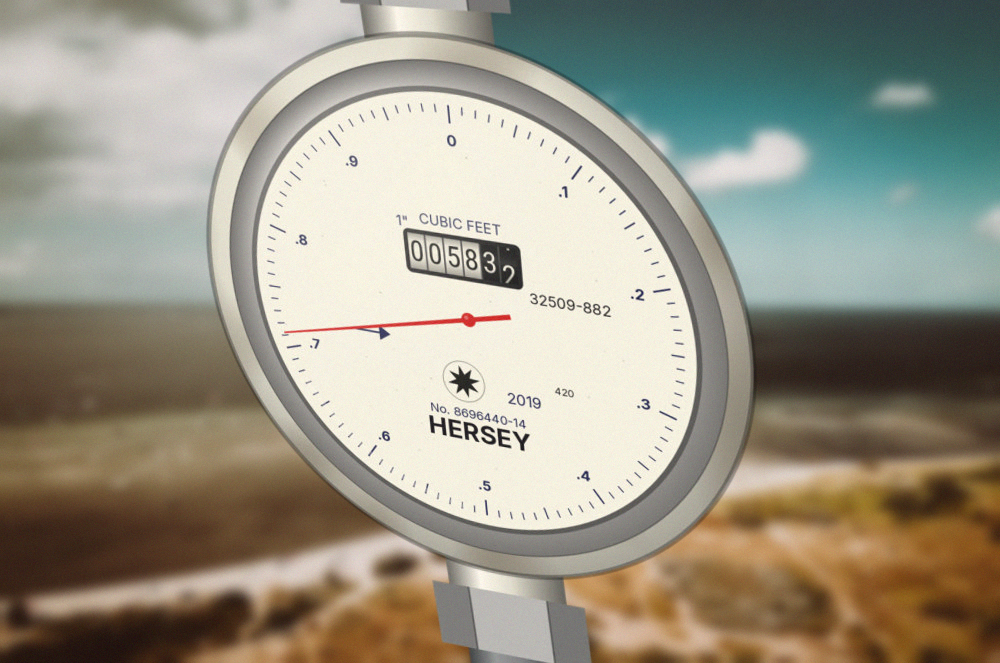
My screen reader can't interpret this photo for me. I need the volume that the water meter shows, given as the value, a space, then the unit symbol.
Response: 5831.71 ft³
